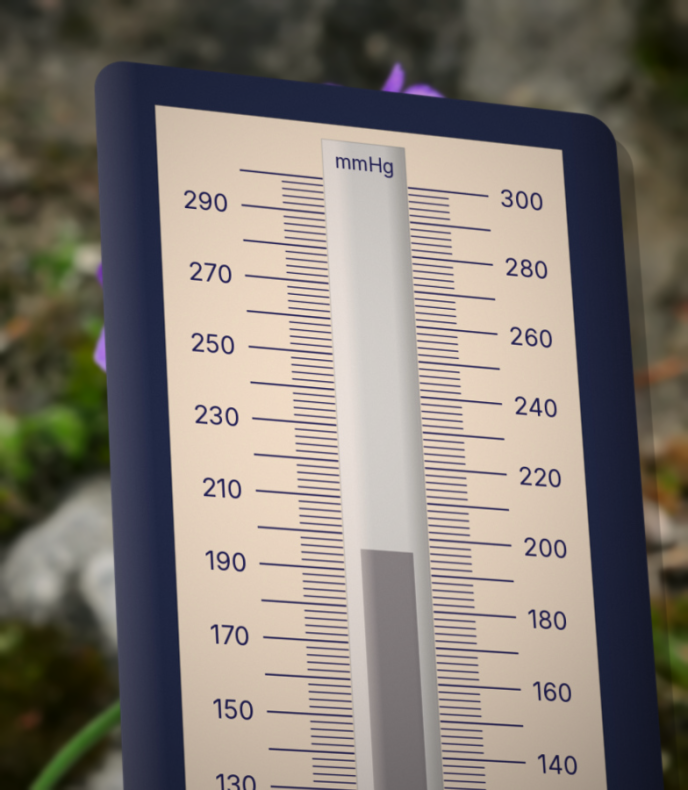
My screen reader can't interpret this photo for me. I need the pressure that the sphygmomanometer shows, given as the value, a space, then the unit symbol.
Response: 196 mmHg
